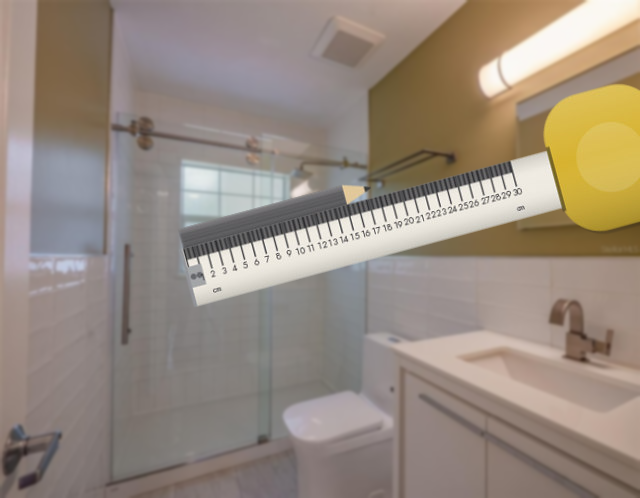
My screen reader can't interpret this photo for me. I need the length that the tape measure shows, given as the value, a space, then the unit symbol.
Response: 17.5 cm
